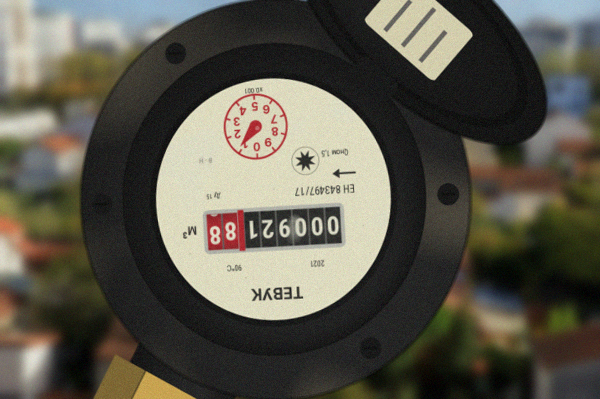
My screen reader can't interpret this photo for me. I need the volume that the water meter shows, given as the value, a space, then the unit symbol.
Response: 921.881 m³
